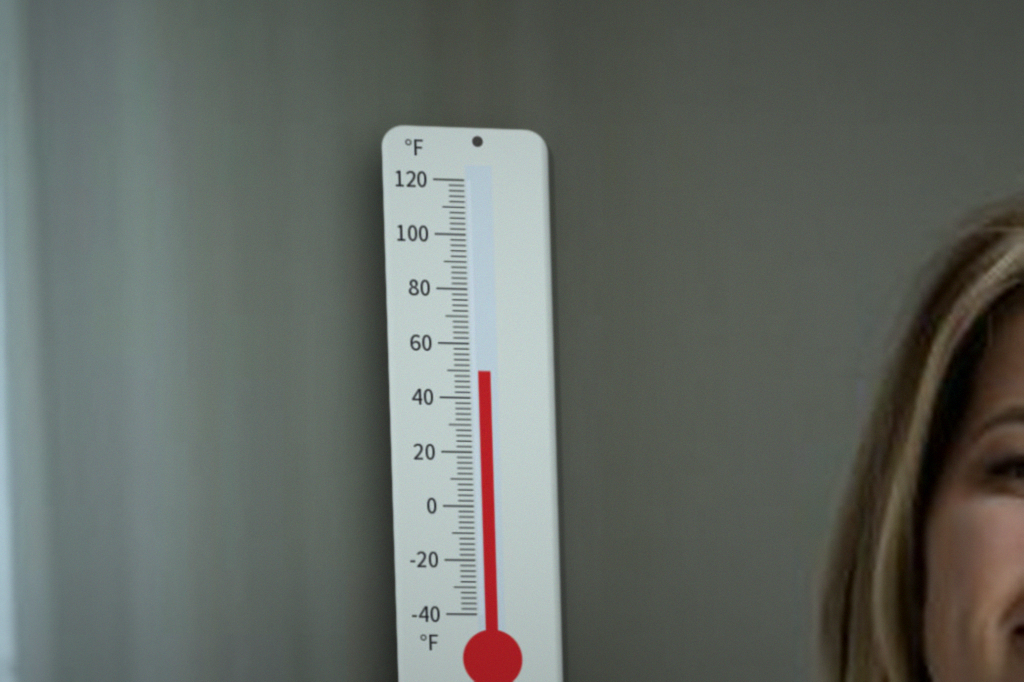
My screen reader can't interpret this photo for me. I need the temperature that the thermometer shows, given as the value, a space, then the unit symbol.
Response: 50 °F
